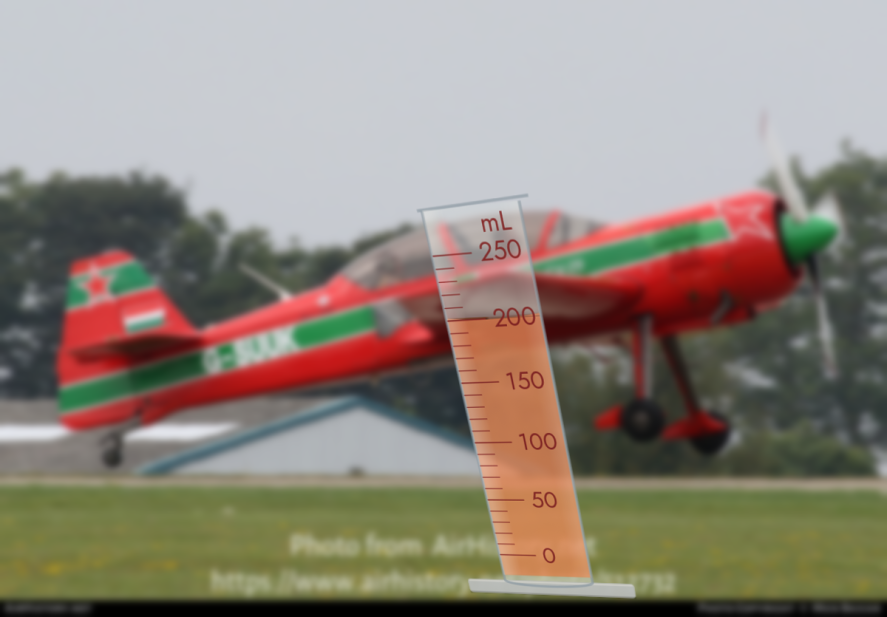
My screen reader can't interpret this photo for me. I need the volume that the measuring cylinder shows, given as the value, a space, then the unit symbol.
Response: 200 mL
